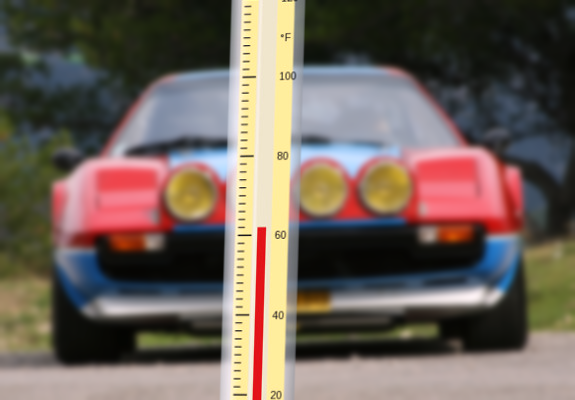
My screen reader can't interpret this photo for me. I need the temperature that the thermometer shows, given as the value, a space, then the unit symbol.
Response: 62 °F
